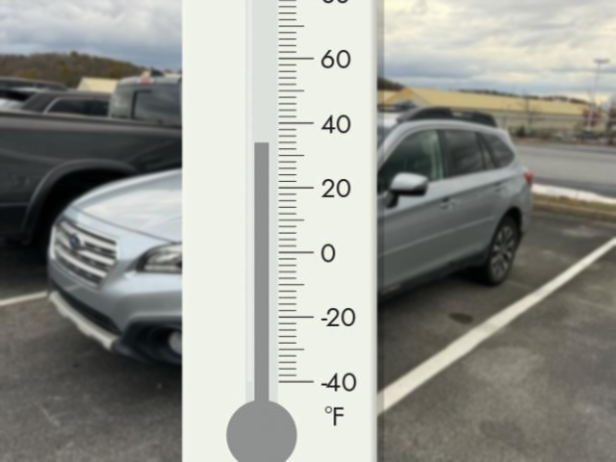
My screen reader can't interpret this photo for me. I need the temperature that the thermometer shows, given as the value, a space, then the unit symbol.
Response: 34 °F
